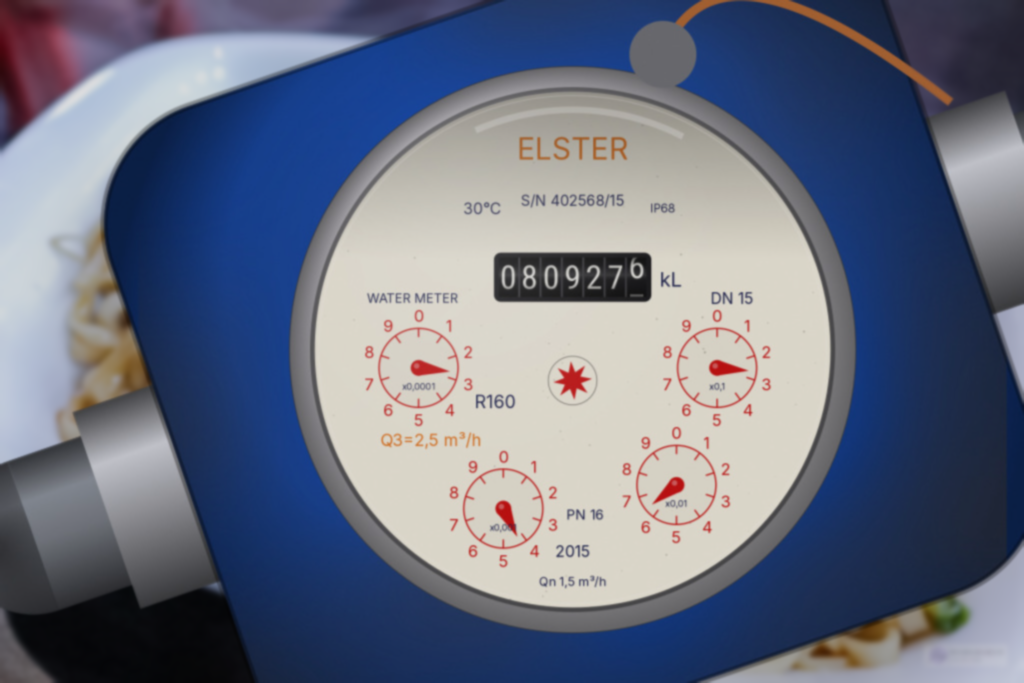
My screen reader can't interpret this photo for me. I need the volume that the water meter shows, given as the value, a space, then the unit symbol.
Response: 809276.2642 kL
